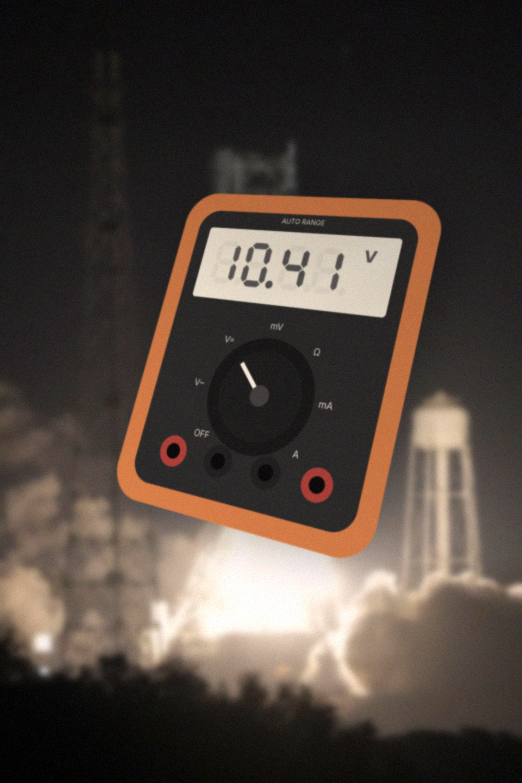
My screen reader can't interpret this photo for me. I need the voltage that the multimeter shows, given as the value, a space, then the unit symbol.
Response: 10.41 V
